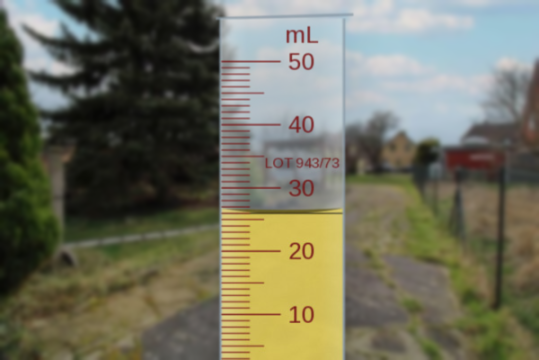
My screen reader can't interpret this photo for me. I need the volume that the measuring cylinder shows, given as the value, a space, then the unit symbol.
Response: 26 mL
